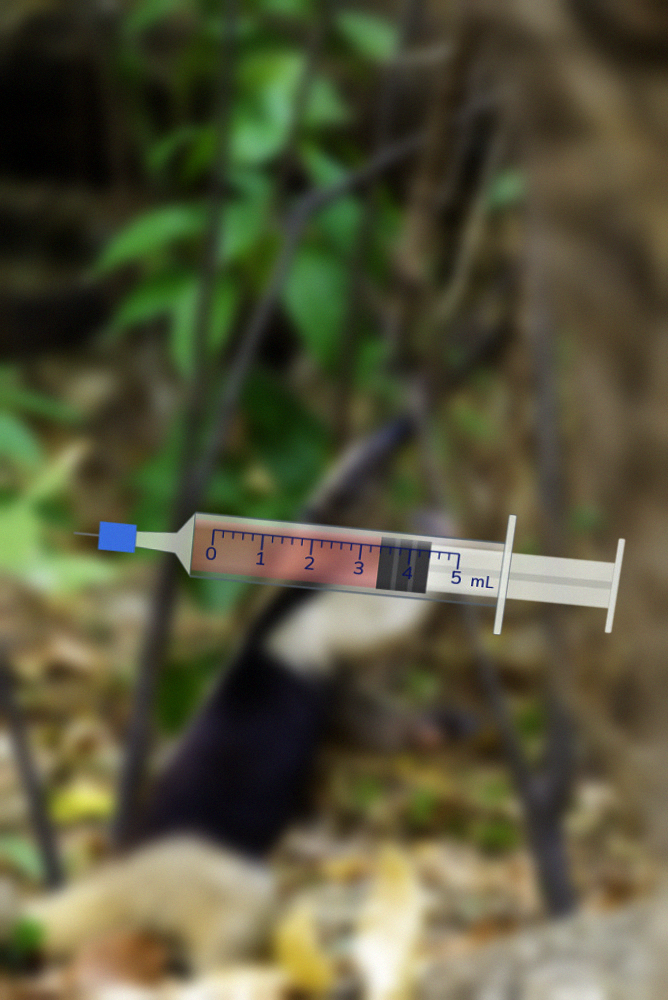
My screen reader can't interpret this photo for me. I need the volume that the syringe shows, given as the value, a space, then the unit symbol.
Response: 3.4 mL
